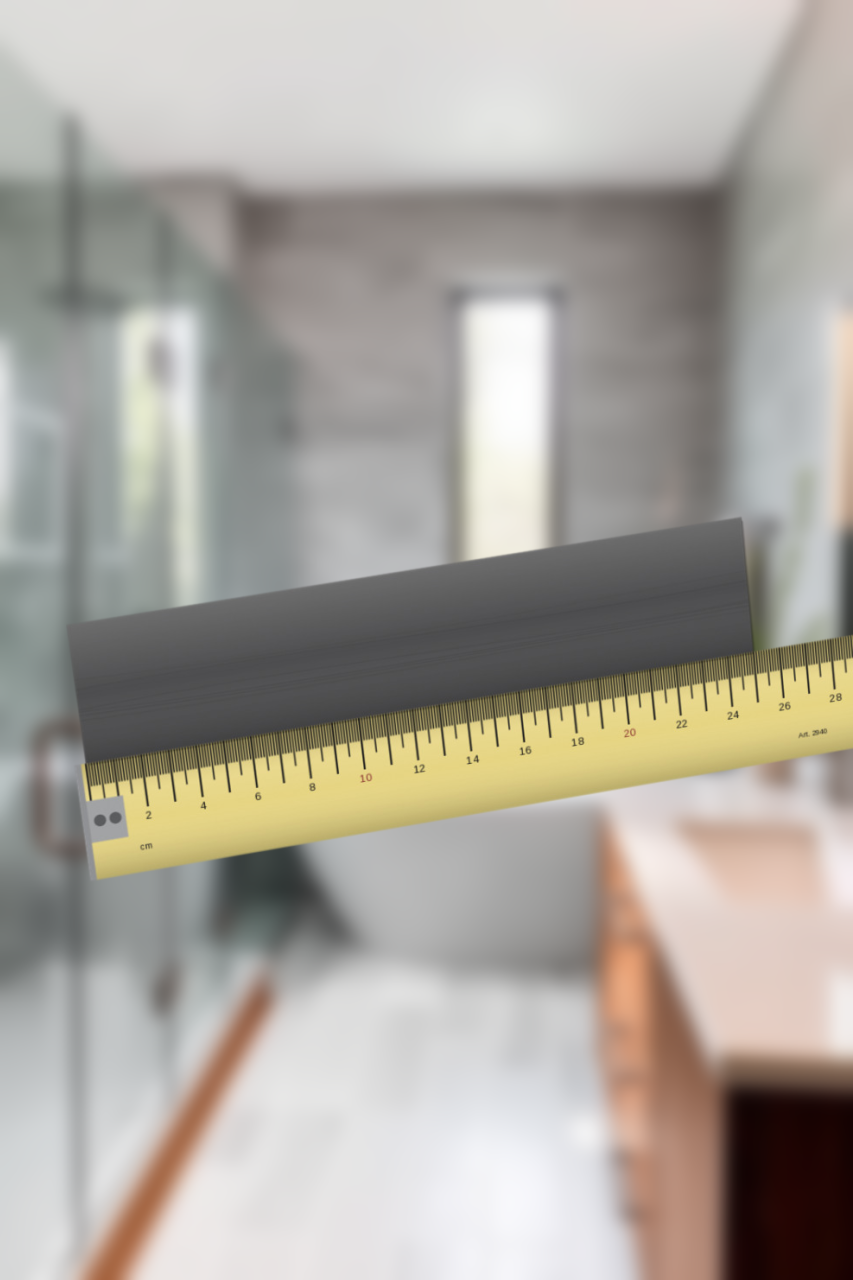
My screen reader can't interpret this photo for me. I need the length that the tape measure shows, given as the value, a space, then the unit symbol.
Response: 25 cm
